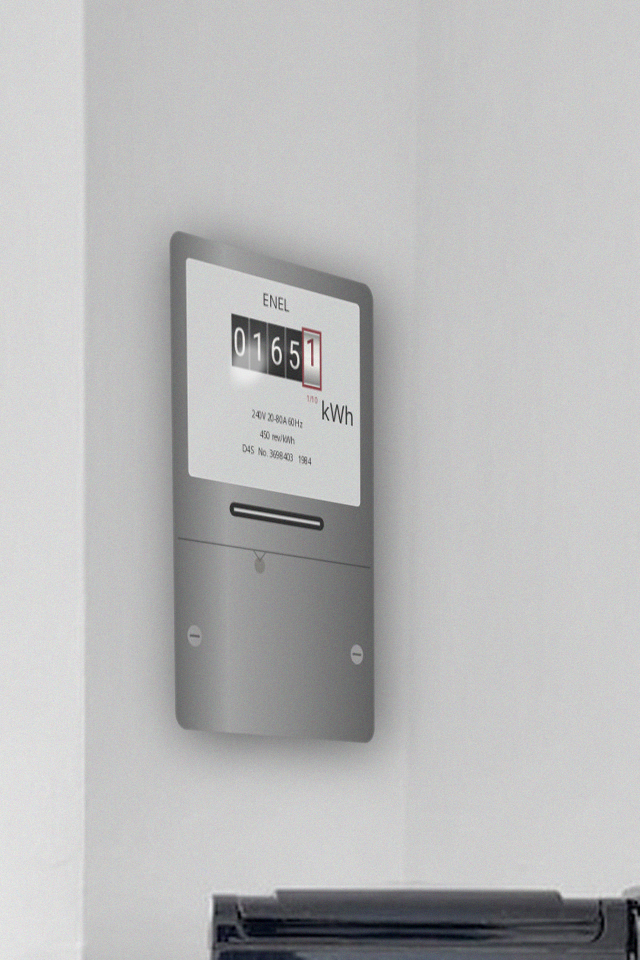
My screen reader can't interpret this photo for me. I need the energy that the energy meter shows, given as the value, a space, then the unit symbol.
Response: 165.1 kWh
